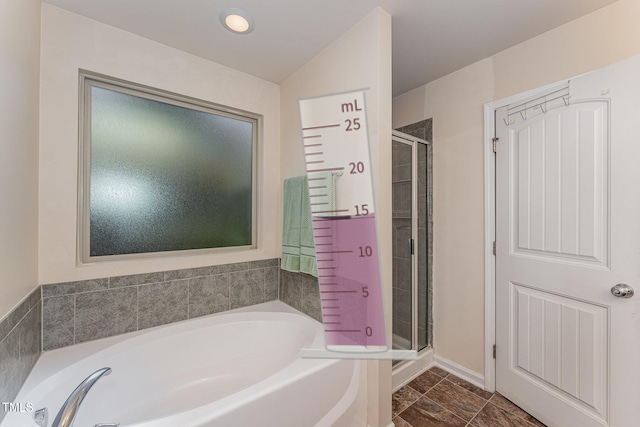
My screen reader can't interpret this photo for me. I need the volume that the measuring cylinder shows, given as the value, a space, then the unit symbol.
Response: 14 mL
